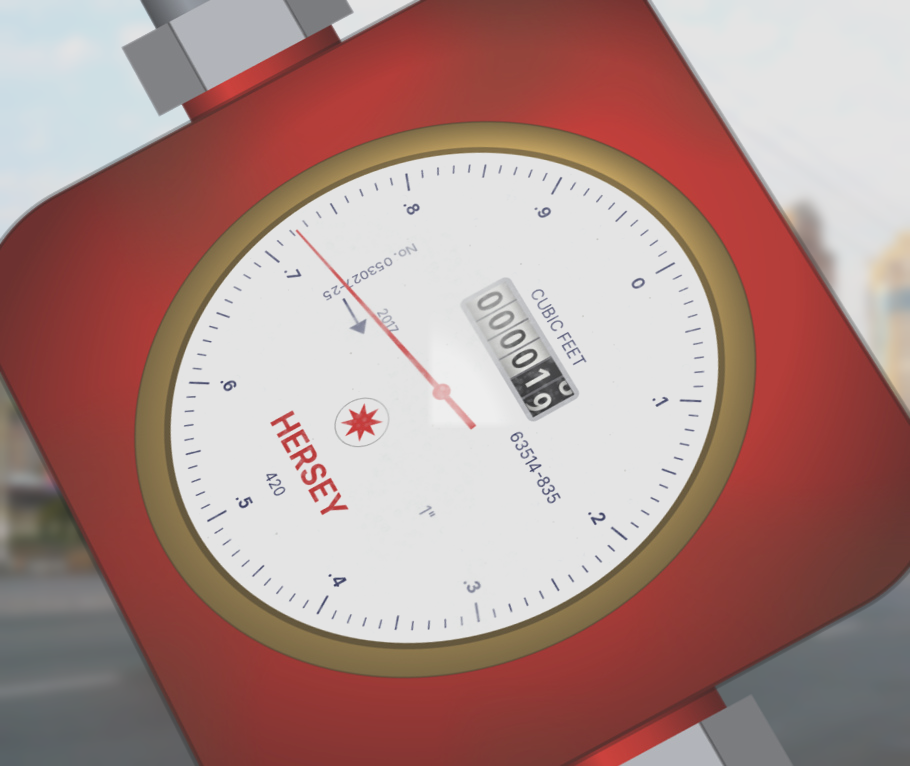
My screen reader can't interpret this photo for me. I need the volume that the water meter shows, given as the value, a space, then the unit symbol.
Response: 18.72 ft³
